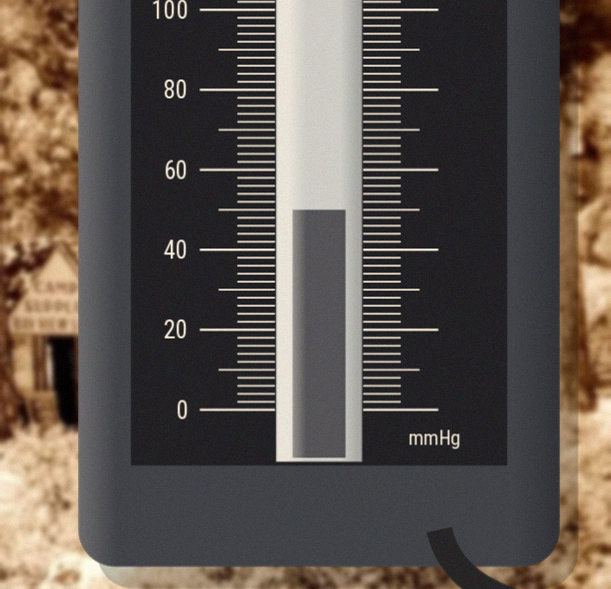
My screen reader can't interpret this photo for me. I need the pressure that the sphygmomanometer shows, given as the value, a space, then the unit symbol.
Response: 50 mmHg
